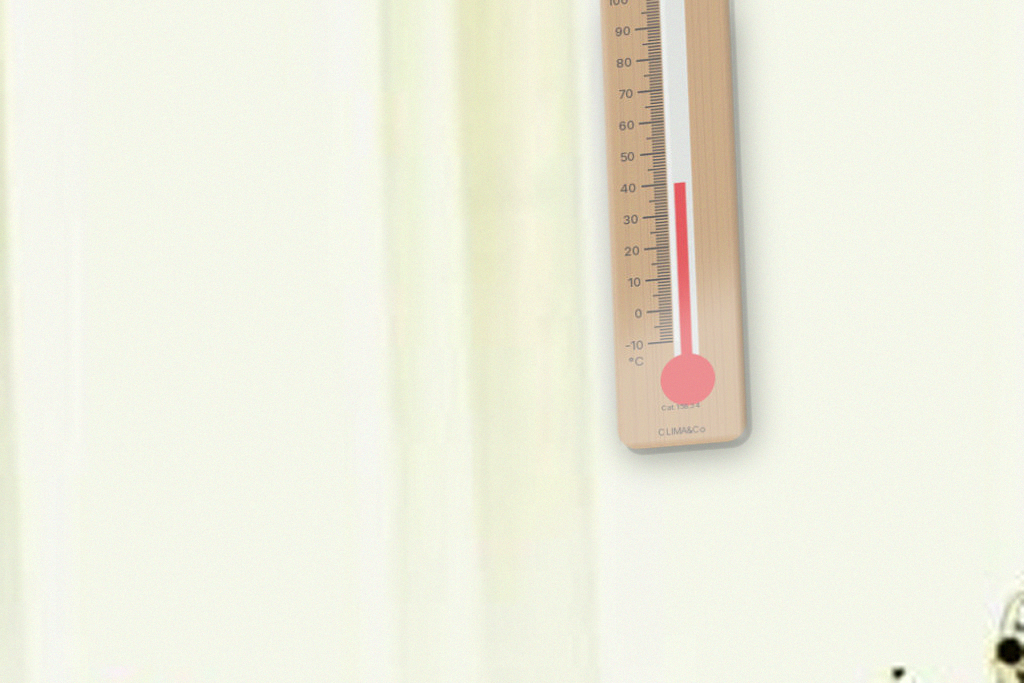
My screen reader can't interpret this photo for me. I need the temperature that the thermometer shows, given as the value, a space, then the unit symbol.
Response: 40 °C
